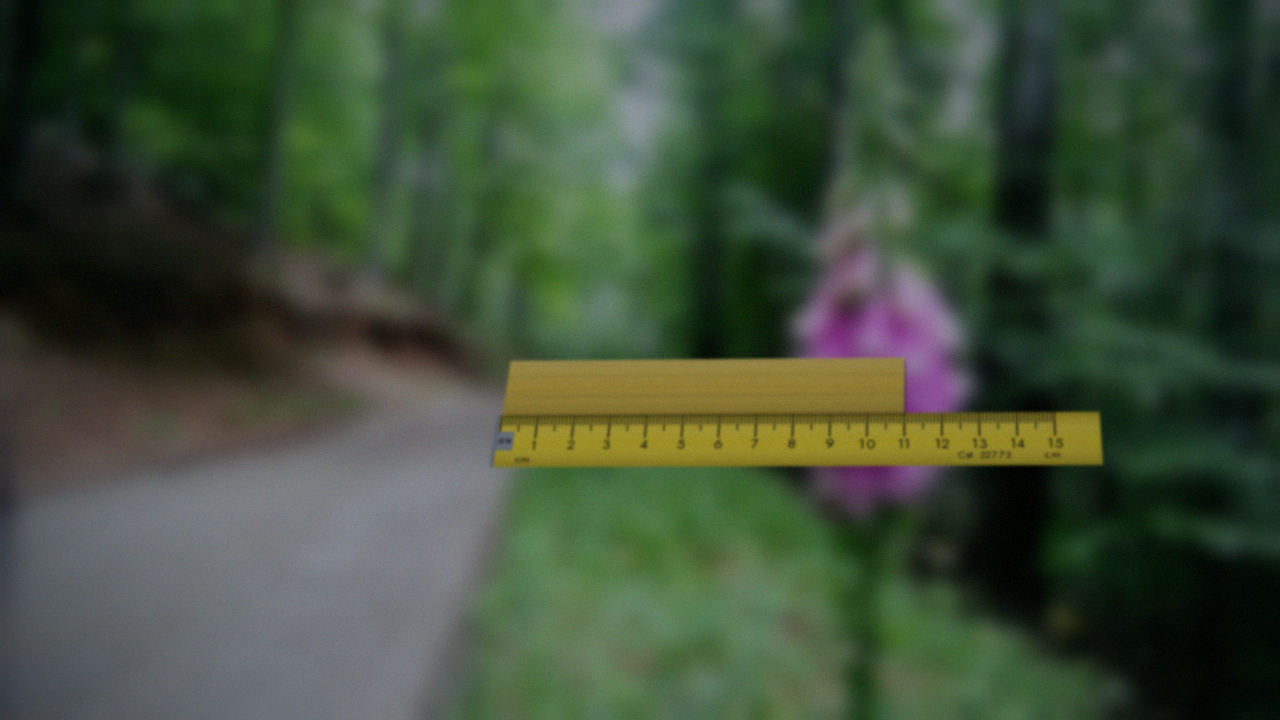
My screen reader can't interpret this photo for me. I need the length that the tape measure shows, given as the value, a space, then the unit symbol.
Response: 11 cm
